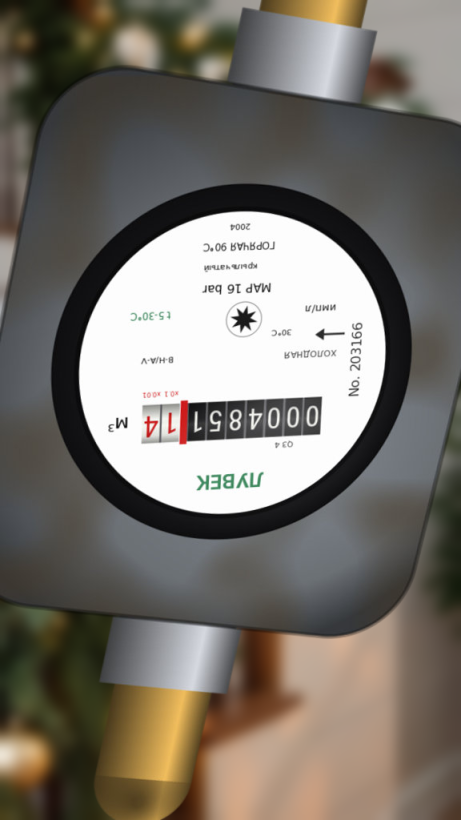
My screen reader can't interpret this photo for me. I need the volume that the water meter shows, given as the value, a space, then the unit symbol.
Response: 4851.14 m³
